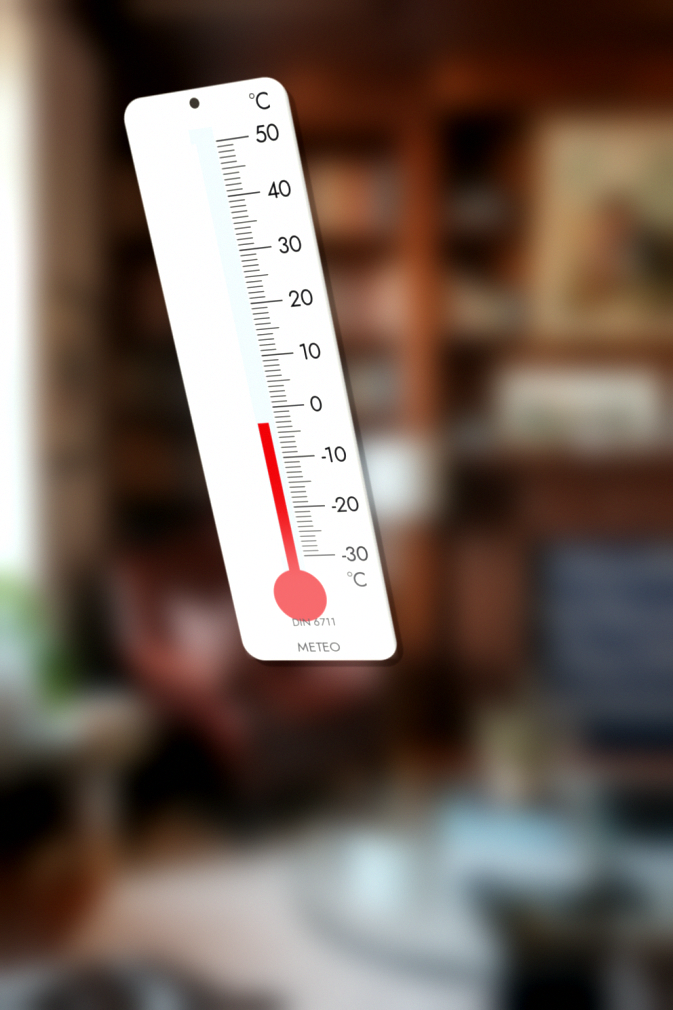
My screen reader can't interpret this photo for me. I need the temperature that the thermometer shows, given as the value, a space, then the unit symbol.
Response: -3 °C
